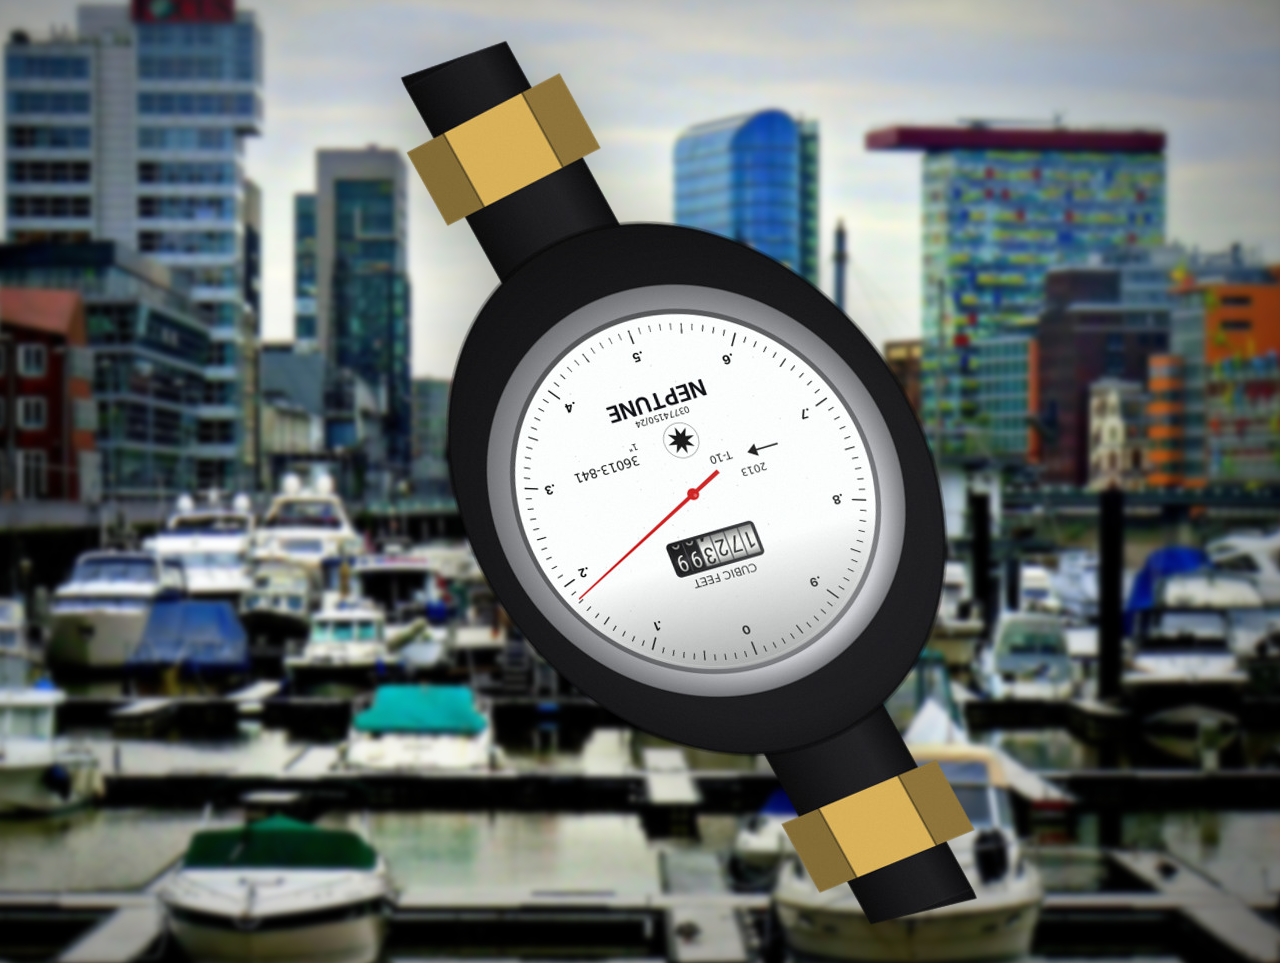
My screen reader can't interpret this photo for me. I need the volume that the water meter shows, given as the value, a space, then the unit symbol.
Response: 172399.18 ft³
